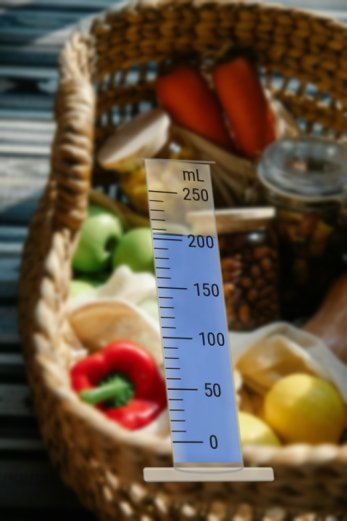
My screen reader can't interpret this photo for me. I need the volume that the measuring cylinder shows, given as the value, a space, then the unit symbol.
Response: 205 mL
